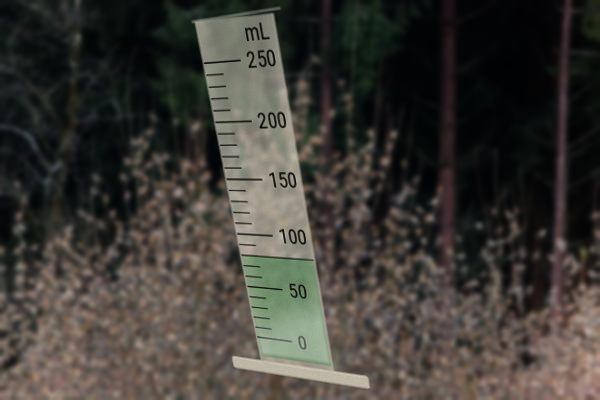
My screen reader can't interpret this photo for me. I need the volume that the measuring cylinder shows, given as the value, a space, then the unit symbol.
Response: 80 mL
